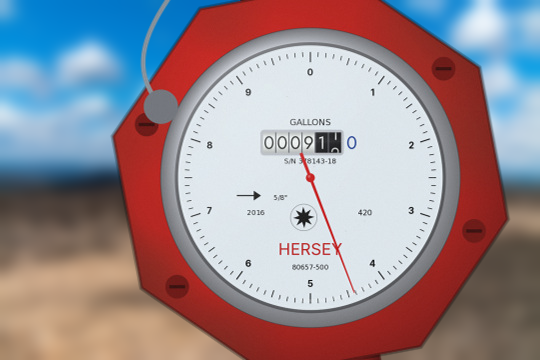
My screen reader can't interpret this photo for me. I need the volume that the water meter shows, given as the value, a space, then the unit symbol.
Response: 9114.4 gal
